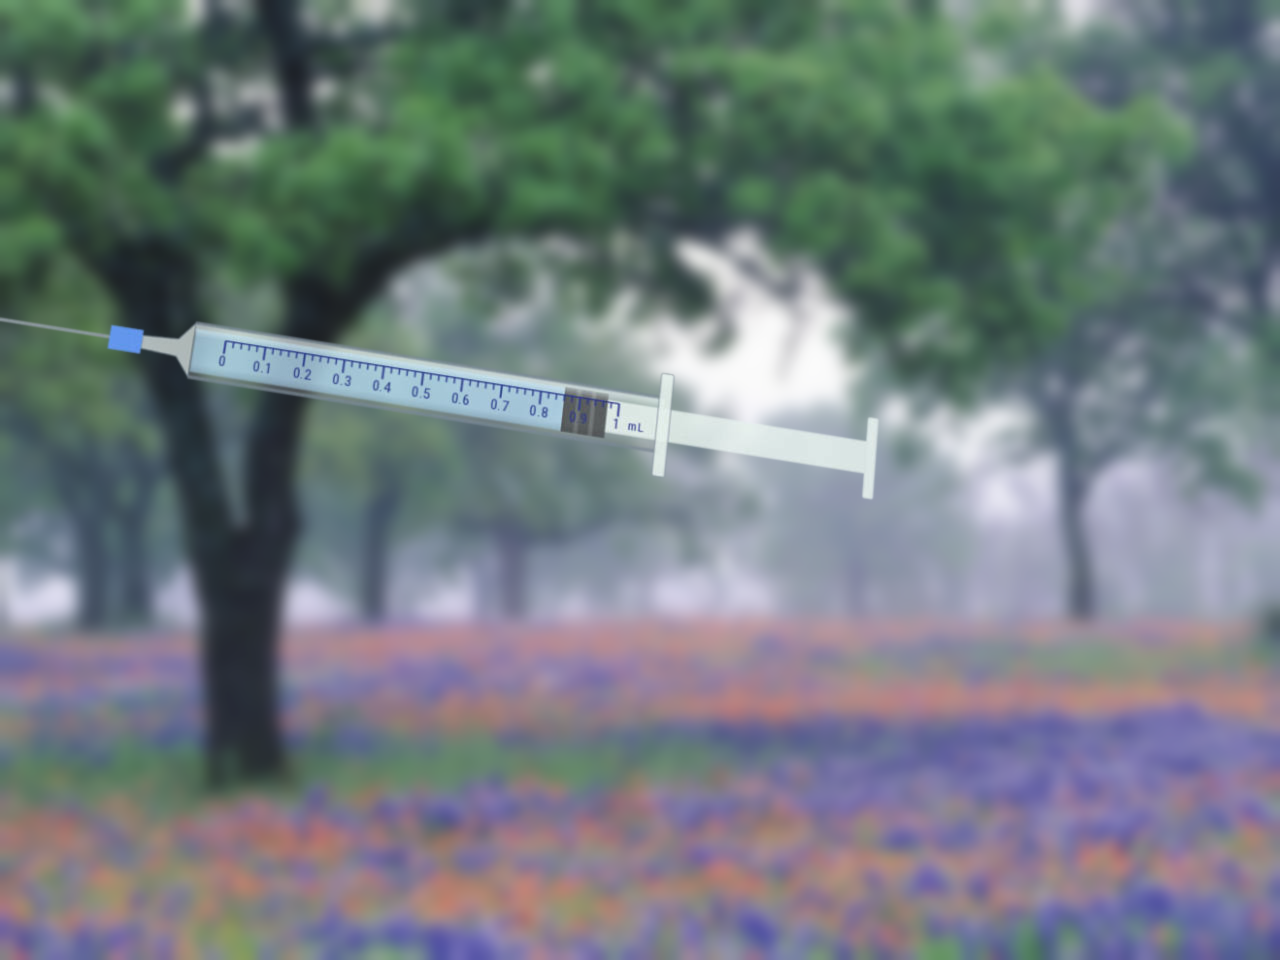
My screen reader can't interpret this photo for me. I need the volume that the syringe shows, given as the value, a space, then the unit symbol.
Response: 0.86 mL
